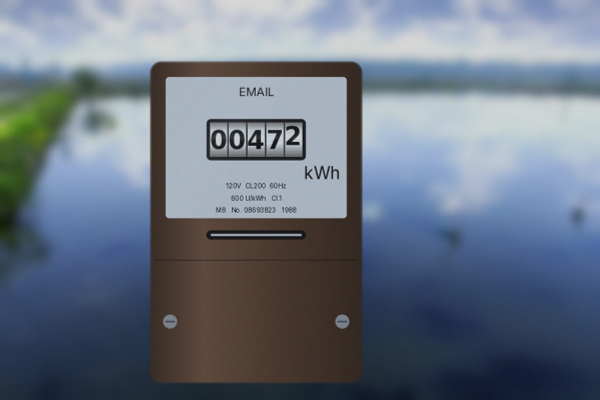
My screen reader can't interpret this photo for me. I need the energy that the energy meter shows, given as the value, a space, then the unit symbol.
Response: 472 kWh
